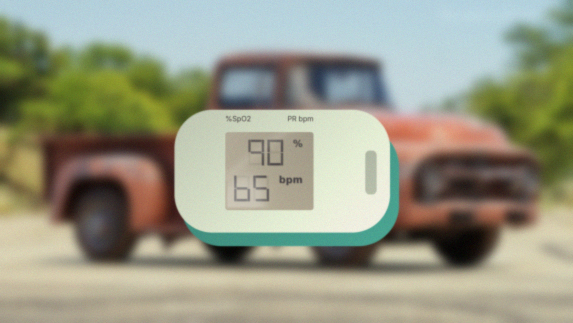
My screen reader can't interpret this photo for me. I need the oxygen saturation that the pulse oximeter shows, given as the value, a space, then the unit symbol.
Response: 90 %
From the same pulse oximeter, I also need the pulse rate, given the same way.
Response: 65 bpm
